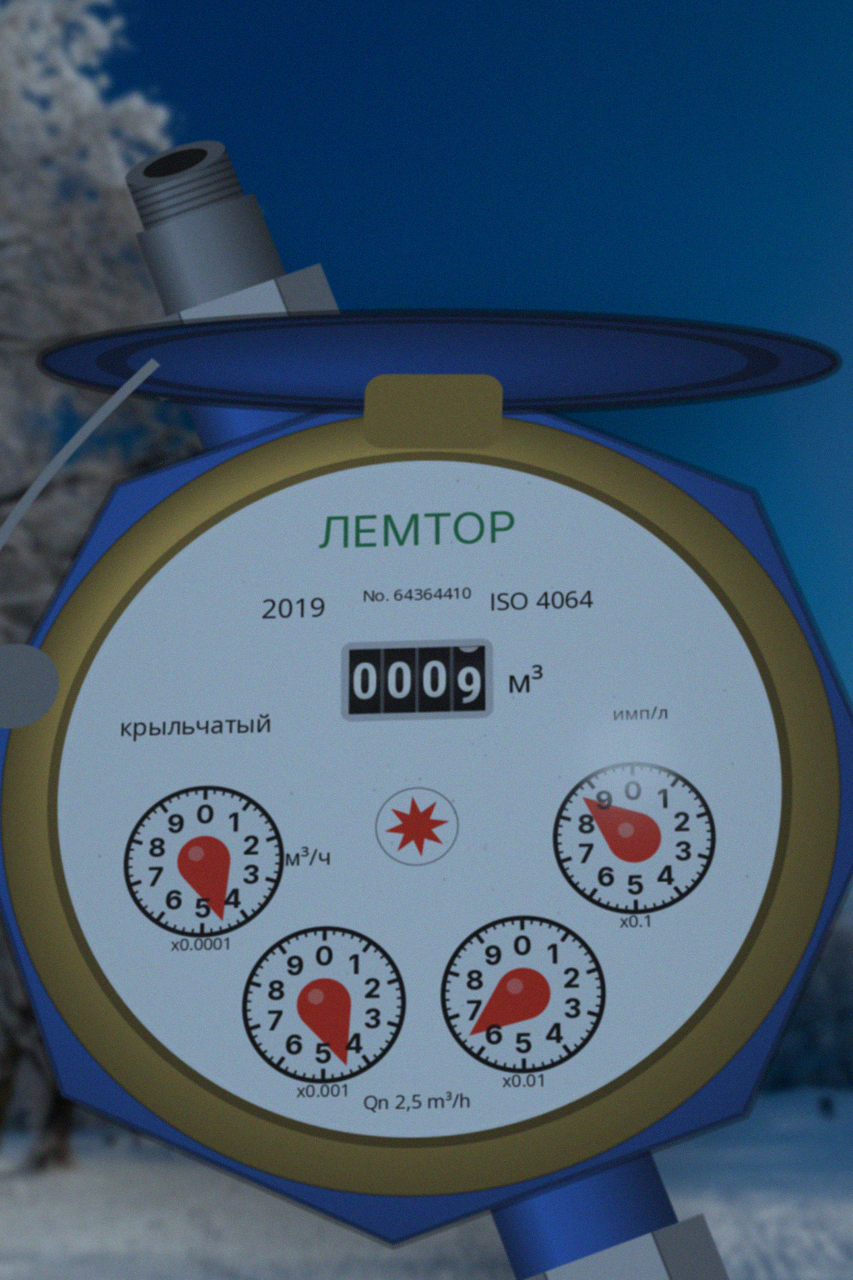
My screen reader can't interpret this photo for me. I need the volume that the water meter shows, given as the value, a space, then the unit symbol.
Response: 8.8644 m³
